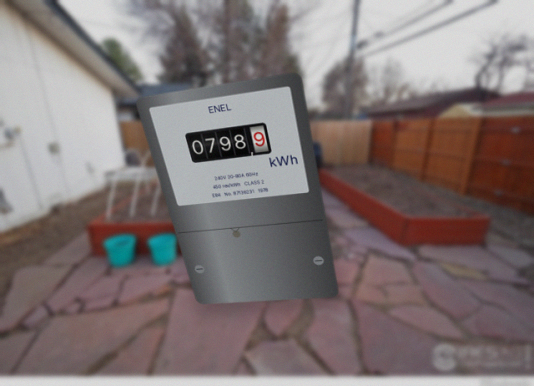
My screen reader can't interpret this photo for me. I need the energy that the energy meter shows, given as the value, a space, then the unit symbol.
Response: 798.9 kWh
